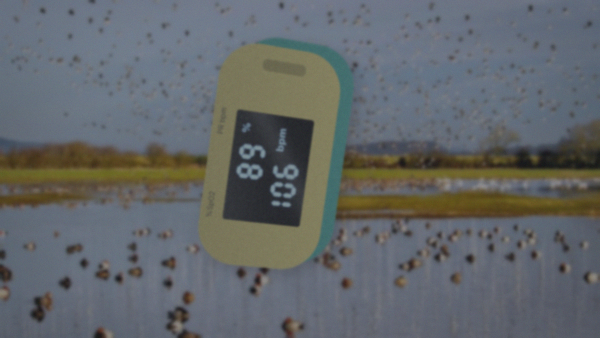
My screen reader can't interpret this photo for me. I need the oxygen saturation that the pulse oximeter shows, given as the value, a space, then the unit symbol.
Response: 89 %
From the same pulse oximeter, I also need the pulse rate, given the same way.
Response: 106 bpm
